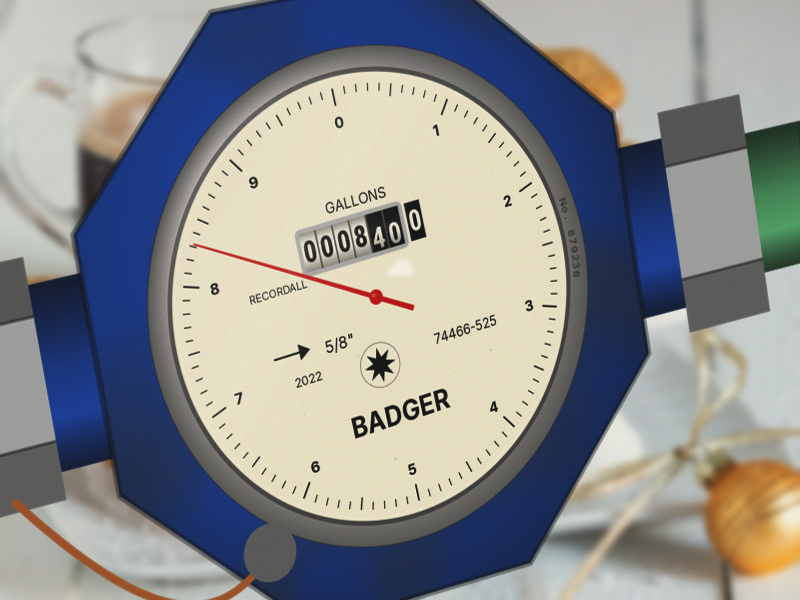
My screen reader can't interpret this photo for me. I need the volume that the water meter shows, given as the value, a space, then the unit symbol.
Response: 8398.3 gal
